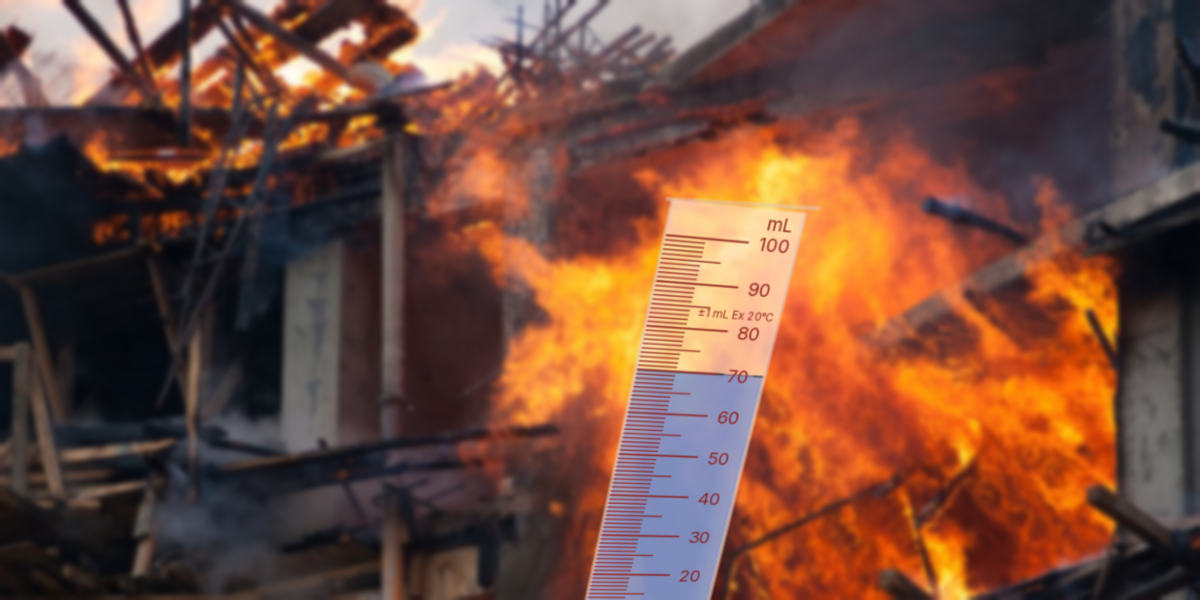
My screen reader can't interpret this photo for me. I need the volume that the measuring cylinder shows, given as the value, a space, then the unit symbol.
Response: 70 mL
